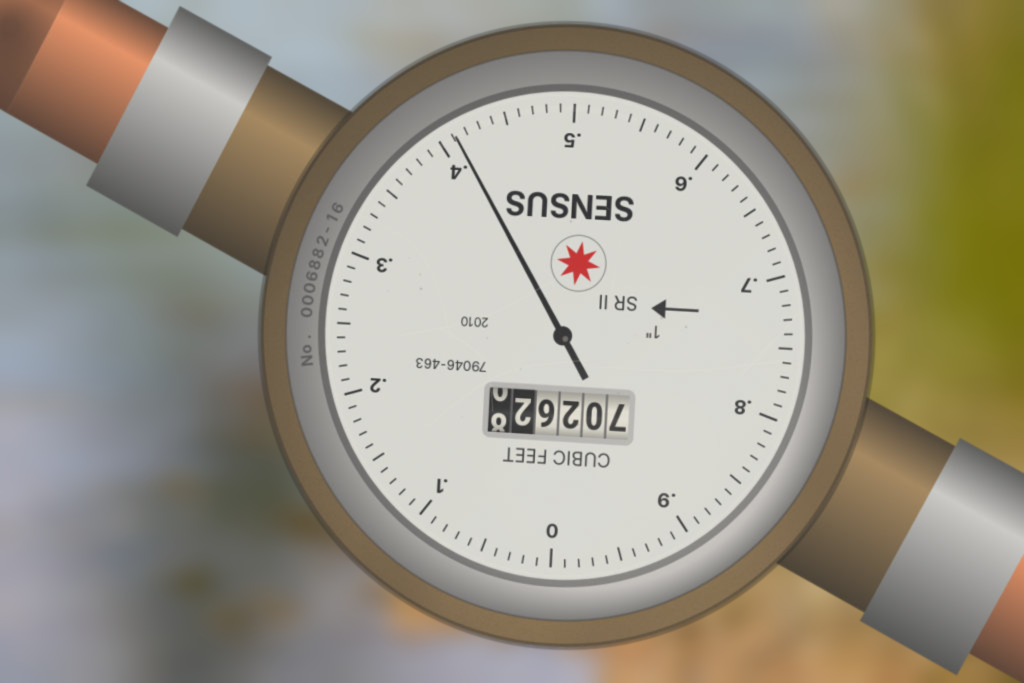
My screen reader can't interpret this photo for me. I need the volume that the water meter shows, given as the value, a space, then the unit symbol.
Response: 702628.41 ft³
